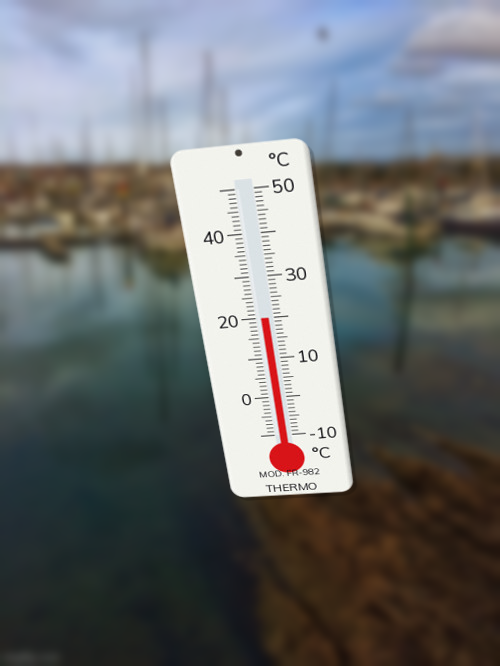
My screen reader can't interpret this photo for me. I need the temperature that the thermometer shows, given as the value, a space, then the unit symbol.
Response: 20 °C
